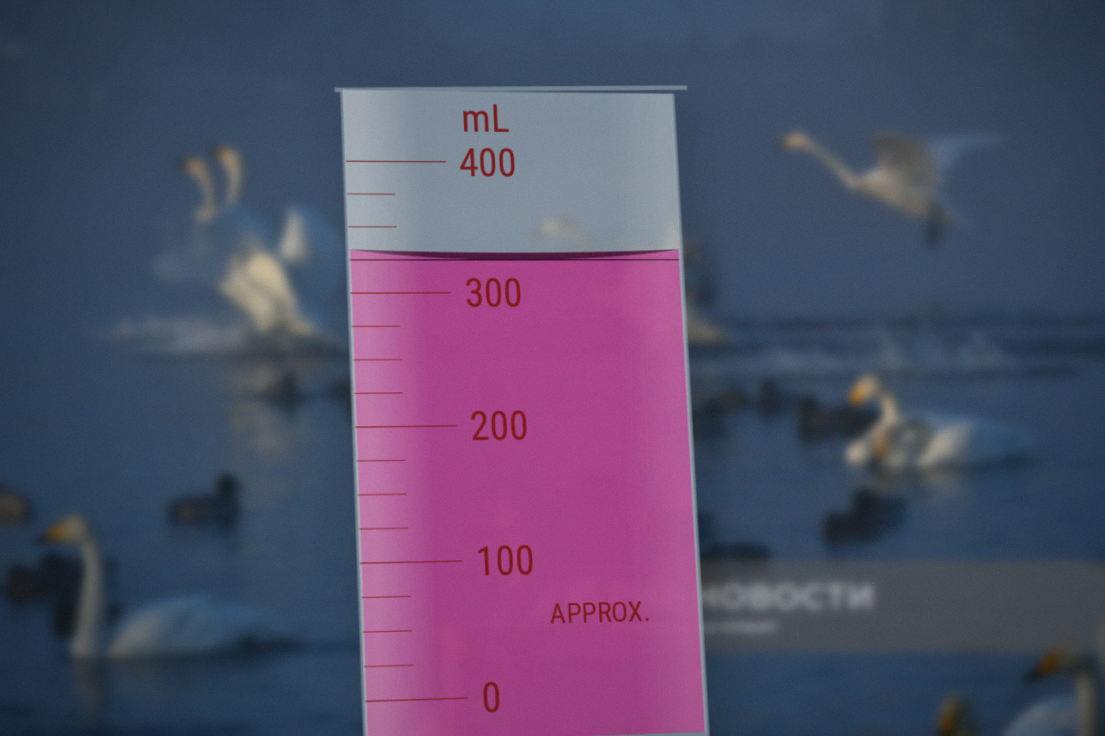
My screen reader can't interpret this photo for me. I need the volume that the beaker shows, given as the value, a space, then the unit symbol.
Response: 325 mL
